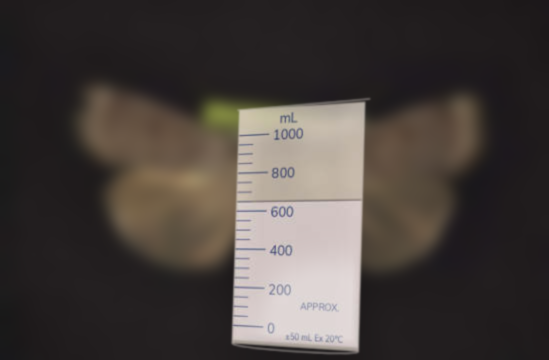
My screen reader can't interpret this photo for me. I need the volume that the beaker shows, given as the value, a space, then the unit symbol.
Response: 650 mL
